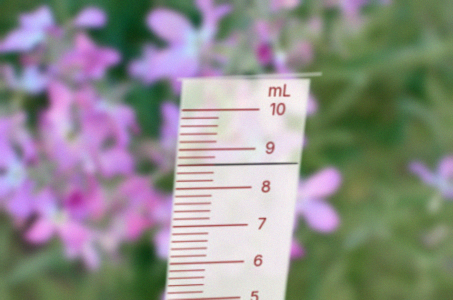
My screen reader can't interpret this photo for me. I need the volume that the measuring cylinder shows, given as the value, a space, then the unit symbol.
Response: 8.6 mL
